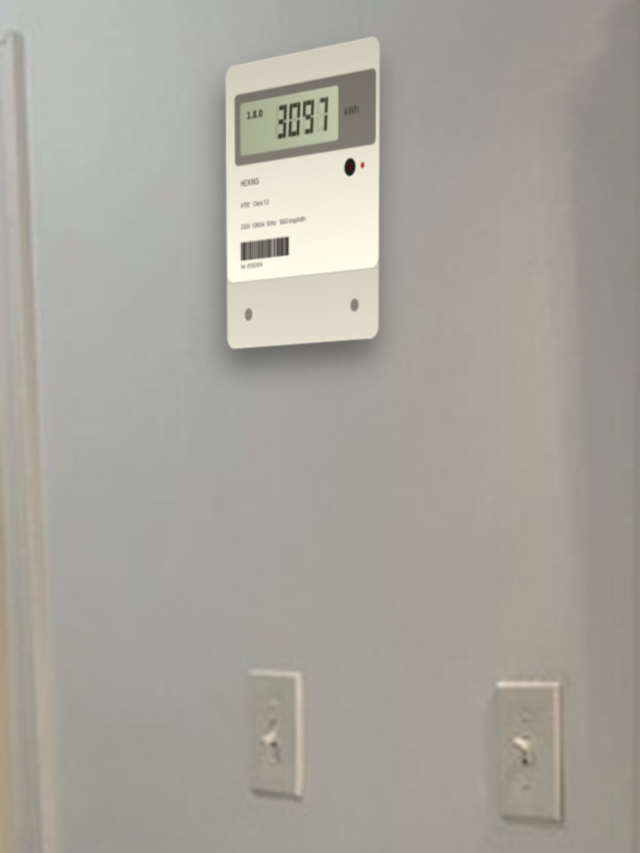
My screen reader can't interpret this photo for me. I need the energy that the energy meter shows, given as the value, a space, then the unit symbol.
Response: 3097 kWh
